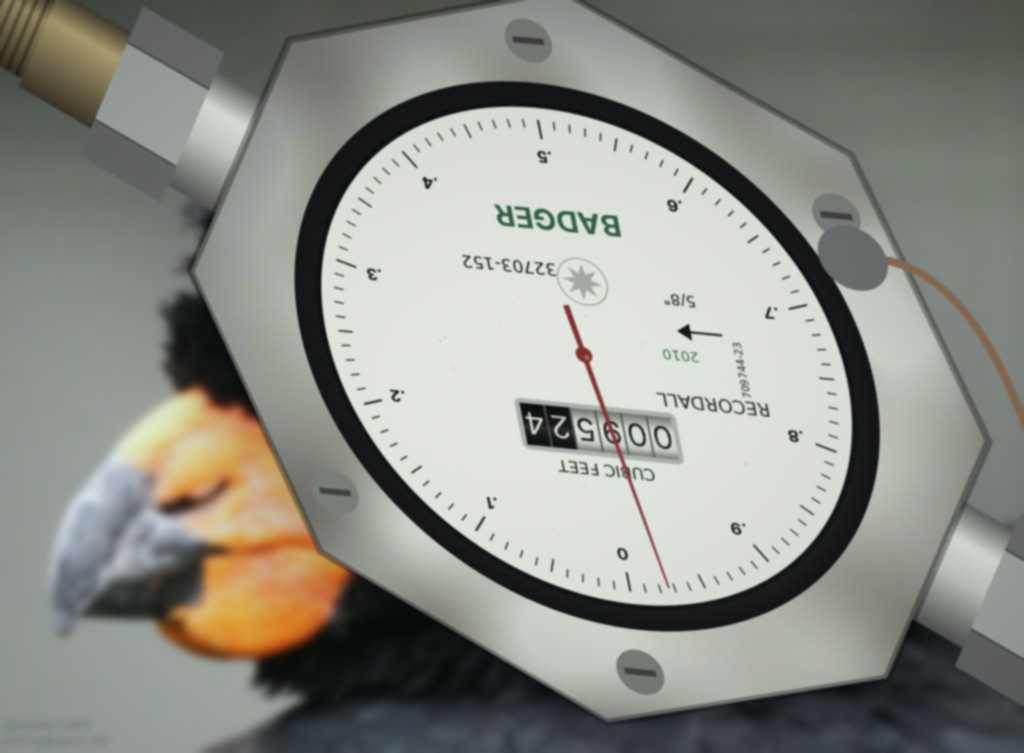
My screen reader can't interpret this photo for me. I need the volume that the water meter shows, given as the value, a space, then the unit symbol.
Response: 9523.97 ft³
